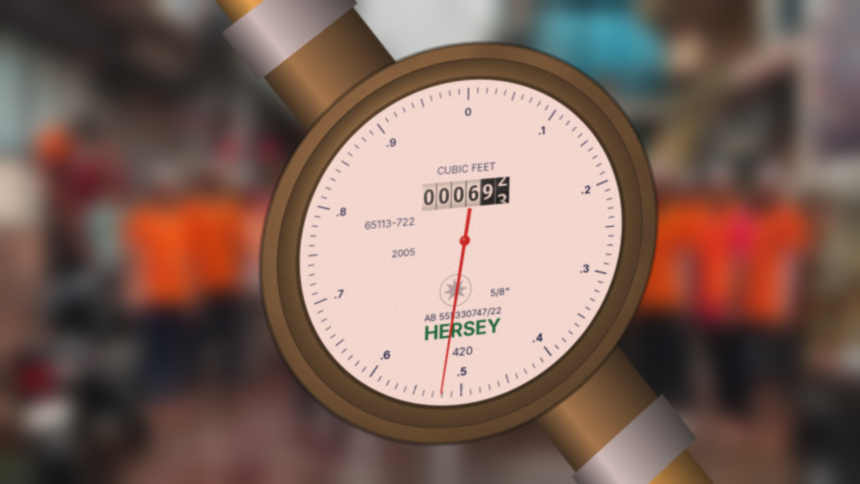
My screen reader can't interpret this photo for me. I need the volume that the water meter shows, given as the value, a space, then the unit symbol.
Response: 692.52 ft³
